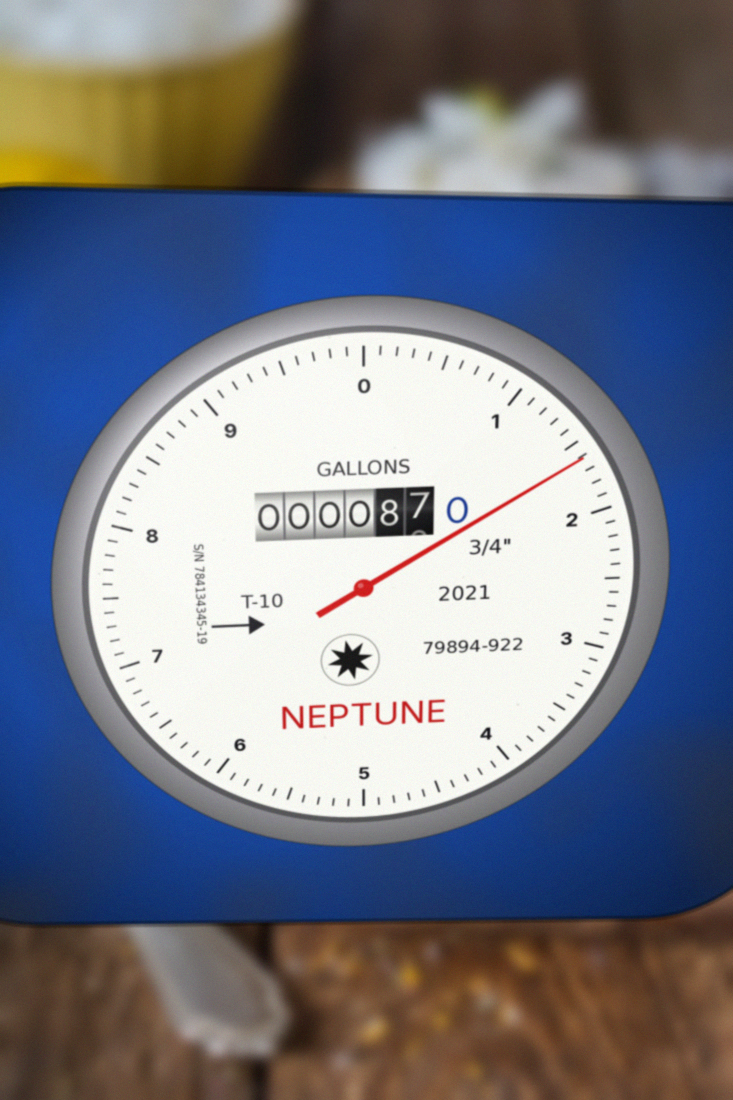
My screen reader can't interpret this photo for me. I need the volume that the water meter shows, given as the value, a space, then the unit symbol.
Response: 871.6 gal
